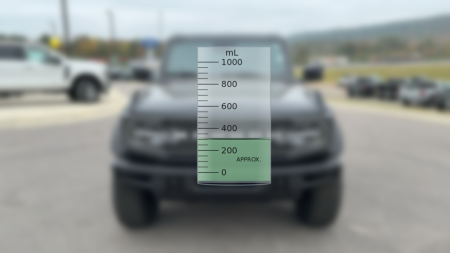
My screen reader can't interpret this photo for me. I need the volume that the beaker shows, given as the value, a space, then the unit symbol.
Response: 300 mL
